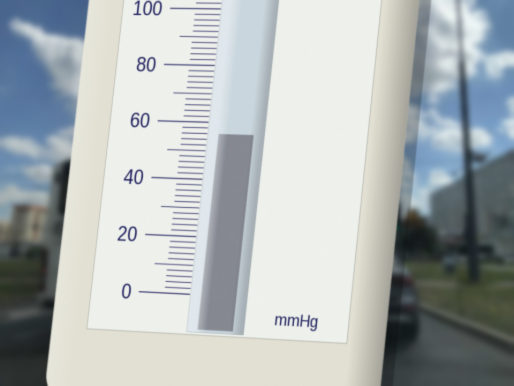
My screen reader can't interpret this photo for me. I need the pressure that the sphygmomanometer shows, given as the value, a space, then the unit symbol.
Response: 56 mmHg
